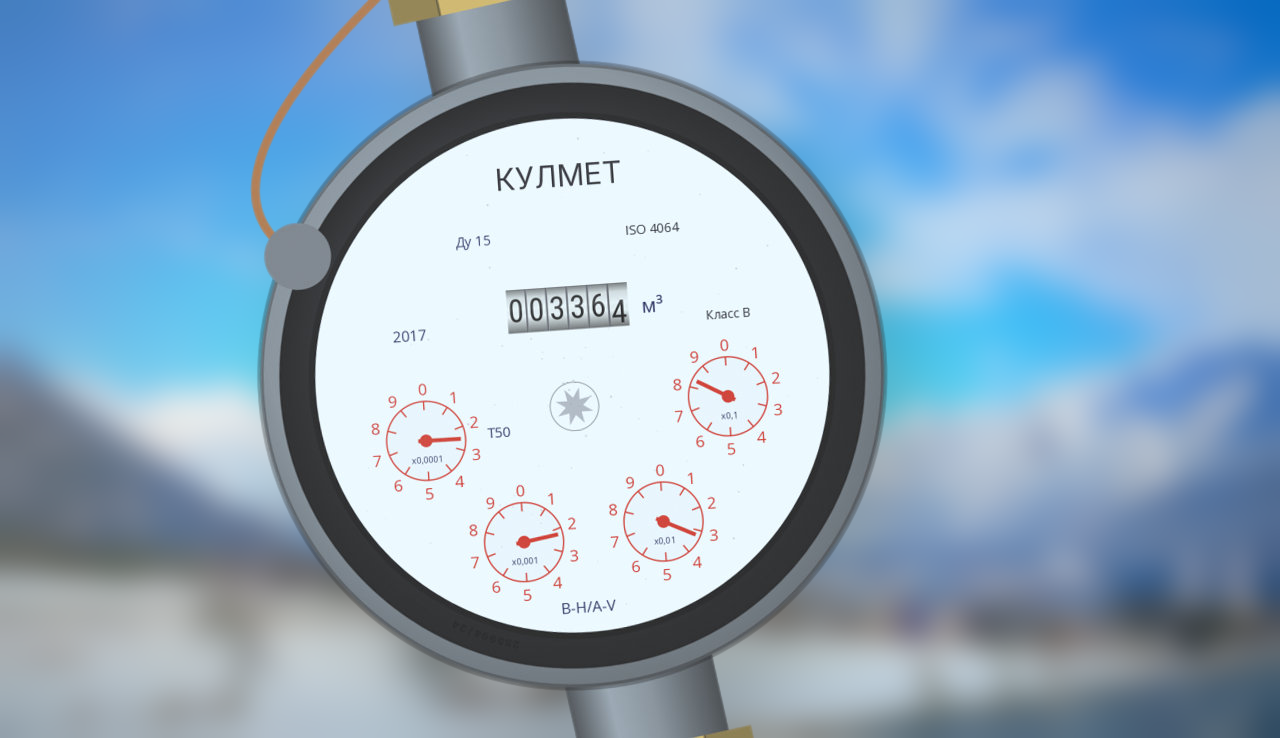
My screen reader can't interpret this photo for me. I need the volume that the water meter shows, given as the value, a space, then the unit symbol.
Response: 3363.8322 m³
